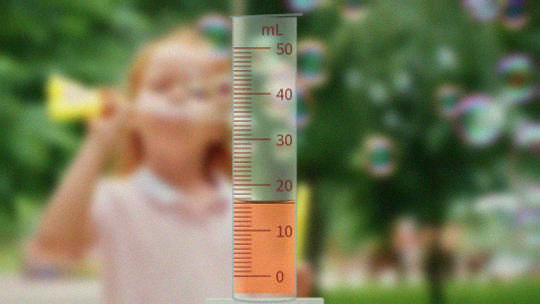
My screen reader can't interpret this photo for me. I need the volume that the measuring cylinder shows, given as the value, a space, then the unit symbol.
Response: 16 mL
